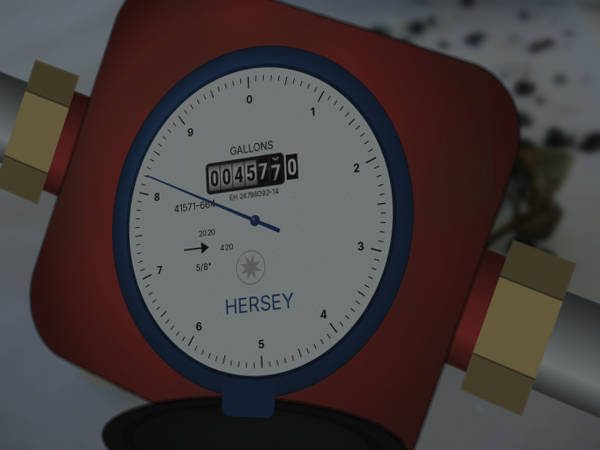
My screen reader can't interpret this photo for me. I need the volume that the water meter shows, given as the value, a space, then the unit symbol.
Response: 45768.2 gal
